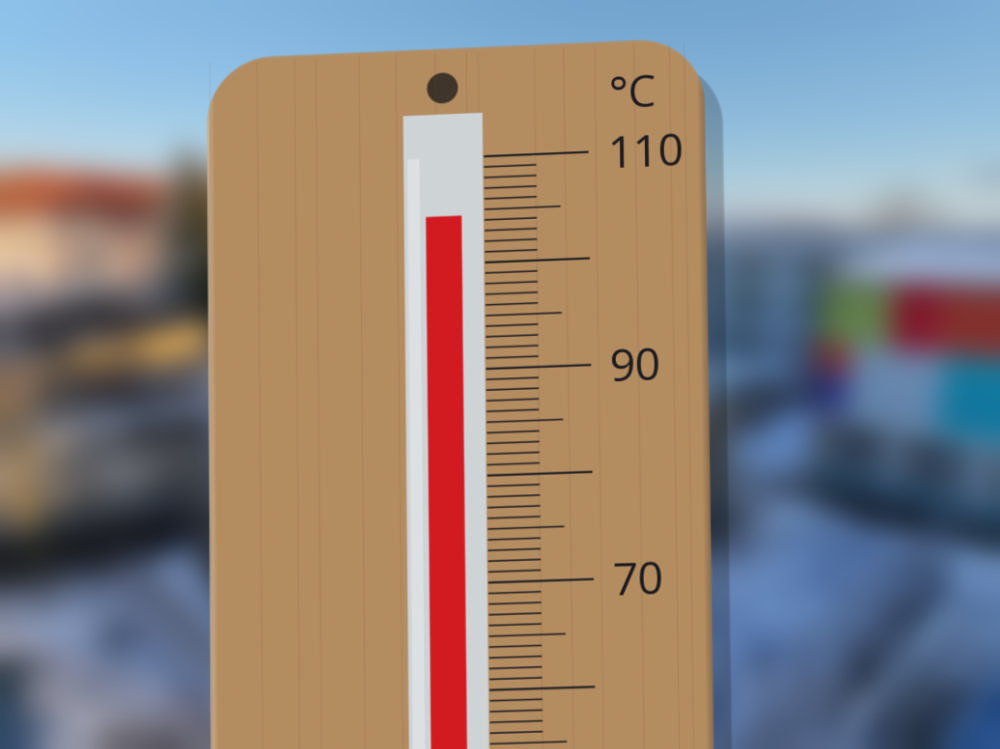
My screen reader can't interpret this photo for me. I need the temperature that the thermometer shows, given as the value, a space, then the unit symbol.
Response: 104.5 °C
